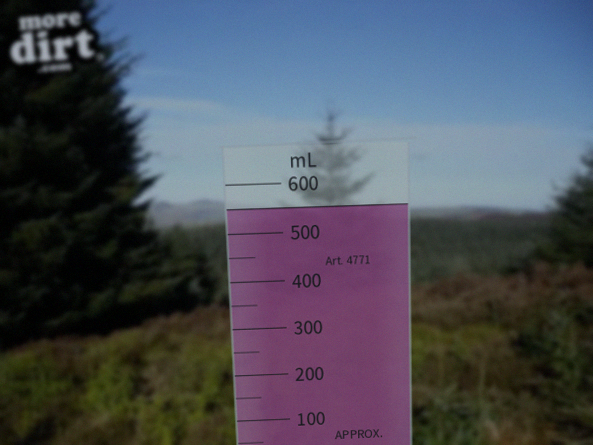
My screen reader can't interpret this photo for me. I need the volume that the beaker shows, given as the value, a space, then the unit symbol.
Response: 550 mL
